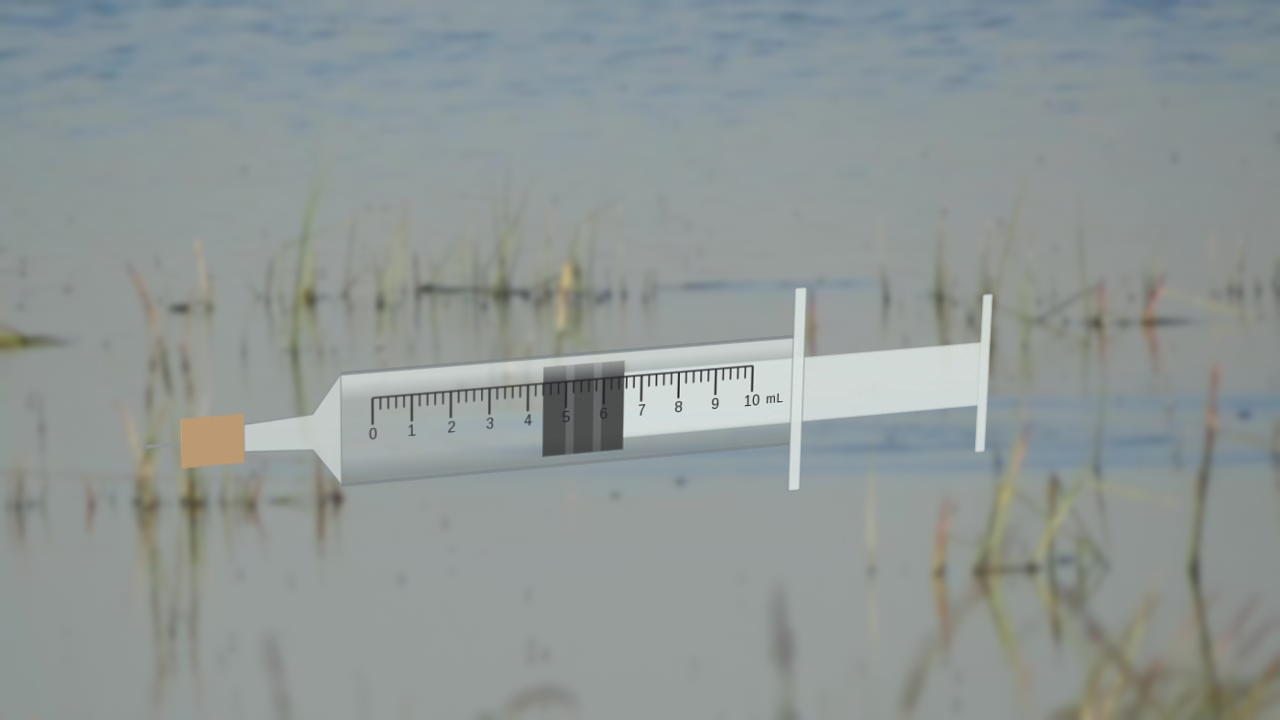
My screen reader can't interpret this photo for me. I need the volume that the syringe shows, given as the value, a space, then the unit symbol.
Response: 4.4 mL
